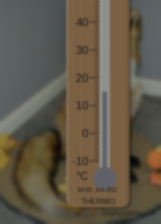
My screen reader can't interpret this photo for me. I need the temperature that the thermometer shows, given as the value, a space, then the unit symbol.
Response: 15 °C
